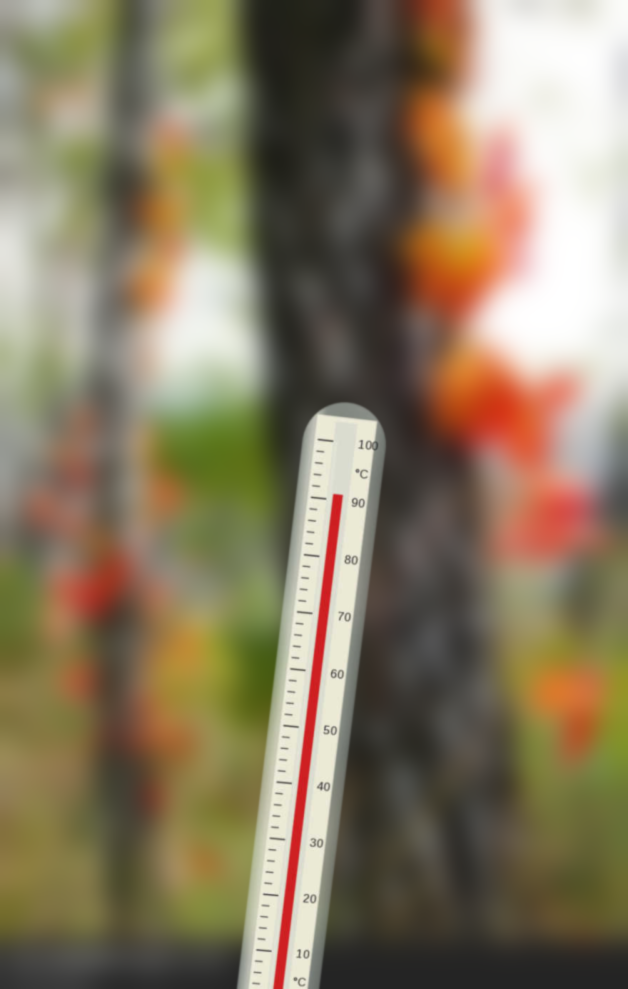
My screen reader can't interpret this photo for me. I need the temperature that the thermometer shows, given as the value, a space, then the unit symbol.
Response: 91 °C
